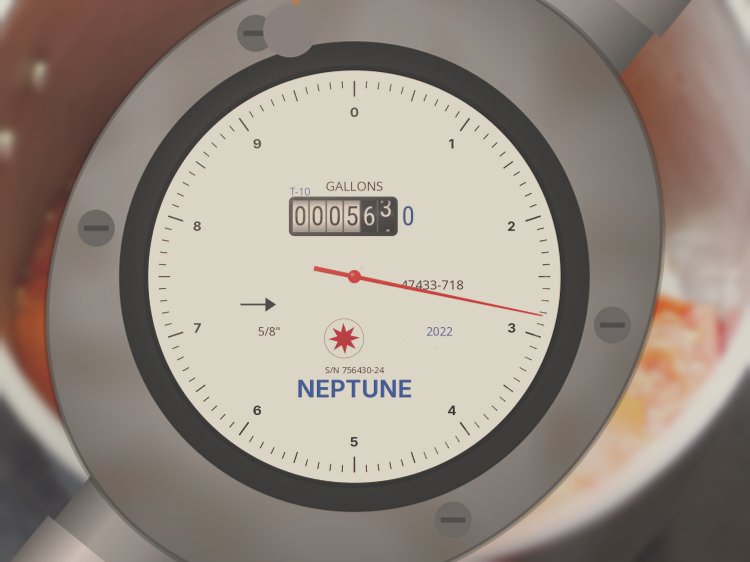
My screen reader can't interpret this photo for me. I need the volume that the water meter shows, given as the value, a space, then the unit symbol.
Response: 5632.8 gal
